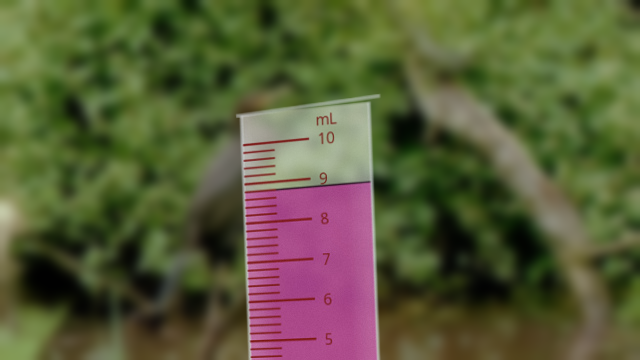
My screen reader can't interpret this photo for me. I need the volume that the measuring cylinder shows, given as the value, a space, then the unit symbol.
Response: 8.8 mL
